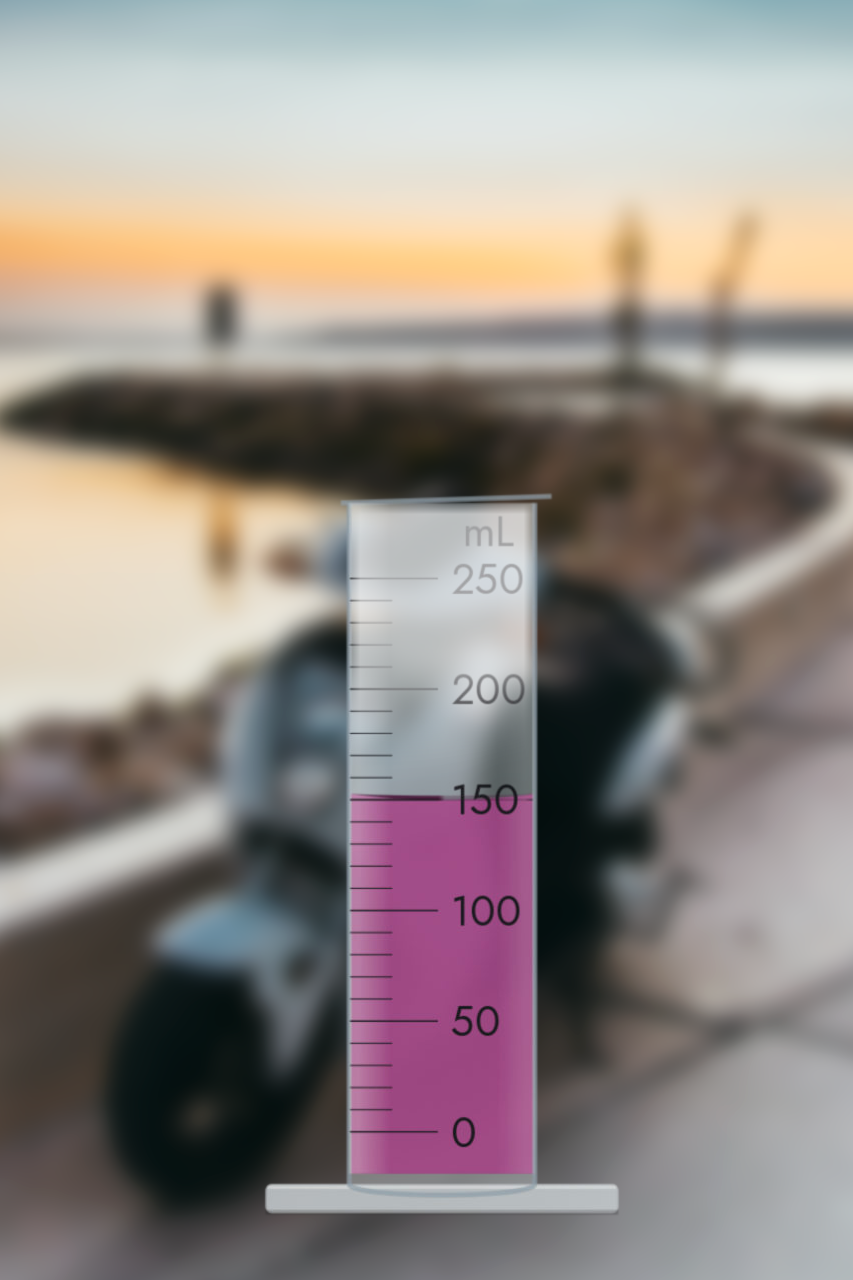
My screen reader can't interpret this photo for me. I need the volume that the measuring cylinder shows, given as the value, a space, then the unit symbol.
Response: 150 mL
